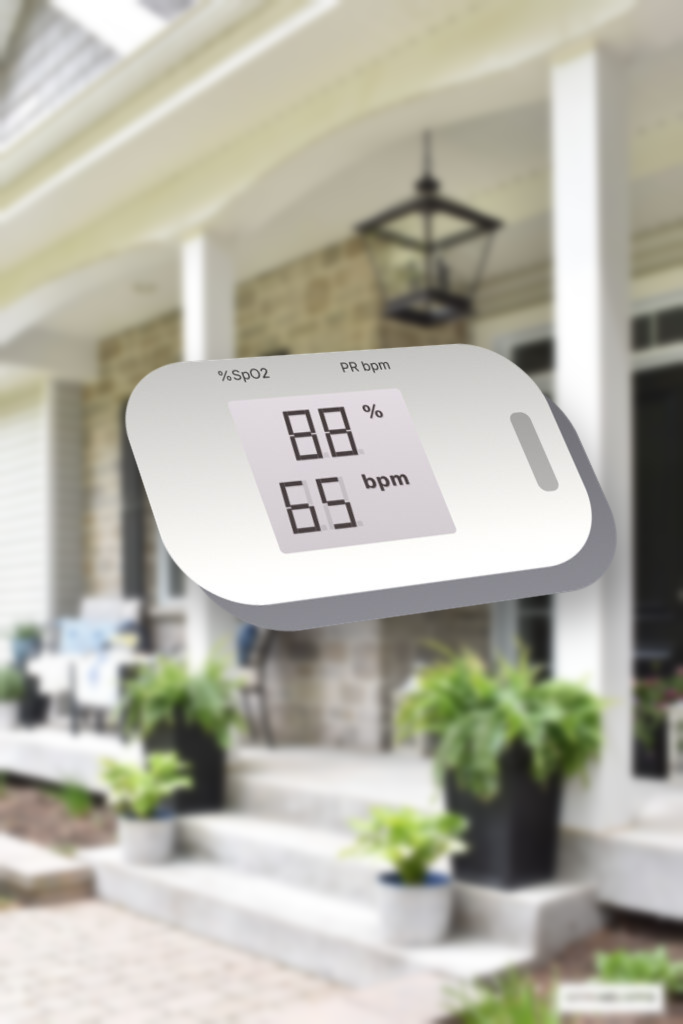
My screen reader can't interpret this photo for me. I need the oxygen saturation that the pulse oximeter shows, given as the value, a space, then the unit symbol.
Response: 88 %
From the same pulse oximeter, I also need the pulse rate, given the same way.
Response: 65 bpm
